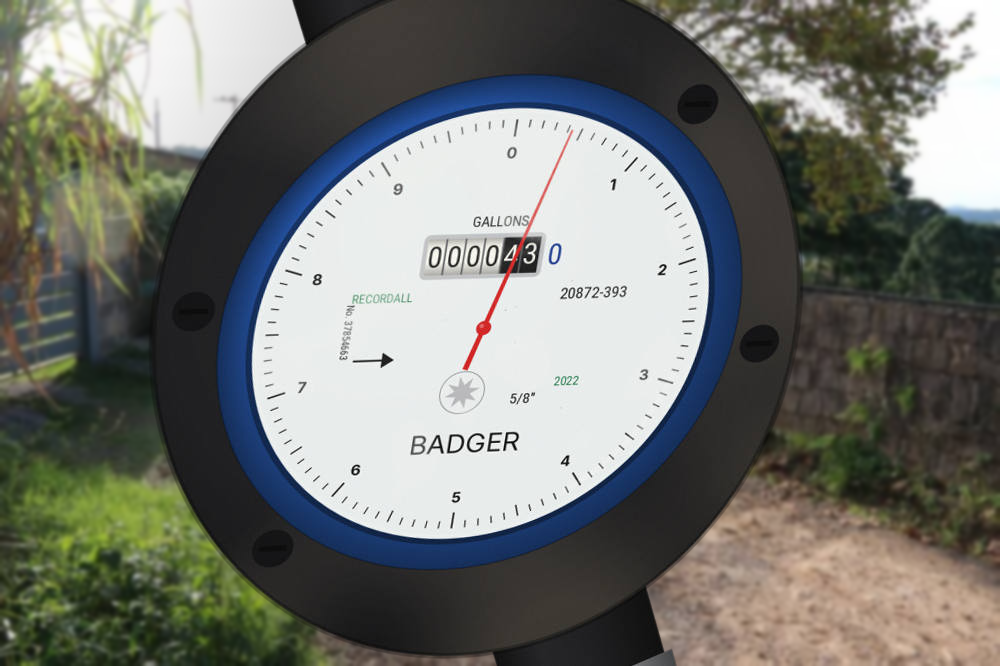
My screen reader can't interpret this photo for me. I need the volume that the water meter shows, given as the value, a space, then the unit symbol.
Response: 430.4 gal
